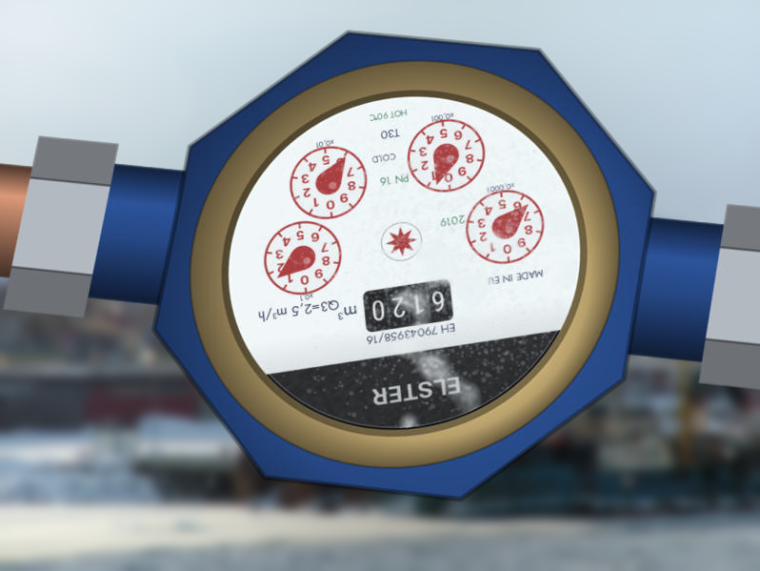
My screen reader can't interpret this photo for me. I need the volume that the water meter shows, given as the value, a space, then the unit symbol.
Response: 6120.1606 m³
